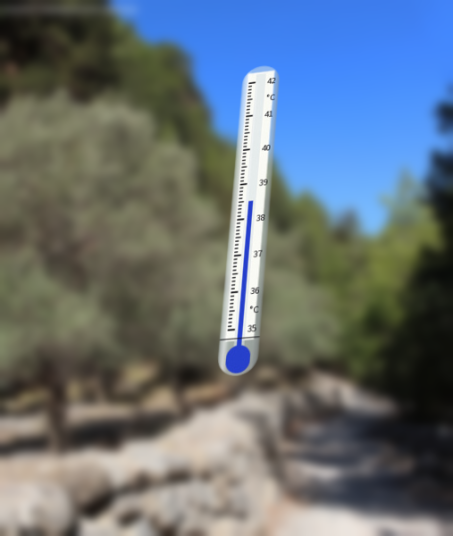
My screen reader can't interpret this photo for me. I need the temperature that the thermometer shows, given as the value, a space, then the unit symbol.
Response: 38.5 °C
